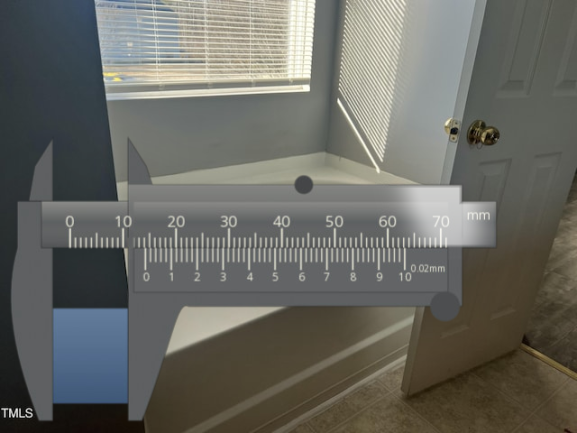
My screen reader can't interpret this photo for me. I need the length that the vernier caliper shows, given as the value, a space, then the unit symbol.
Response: 14.2 mm
